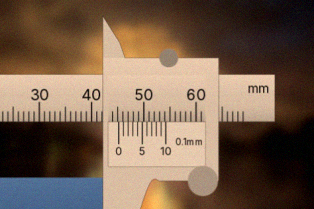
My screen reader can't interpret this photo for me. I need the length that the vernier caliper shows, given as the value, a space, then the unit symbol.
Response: 45.2 mm
